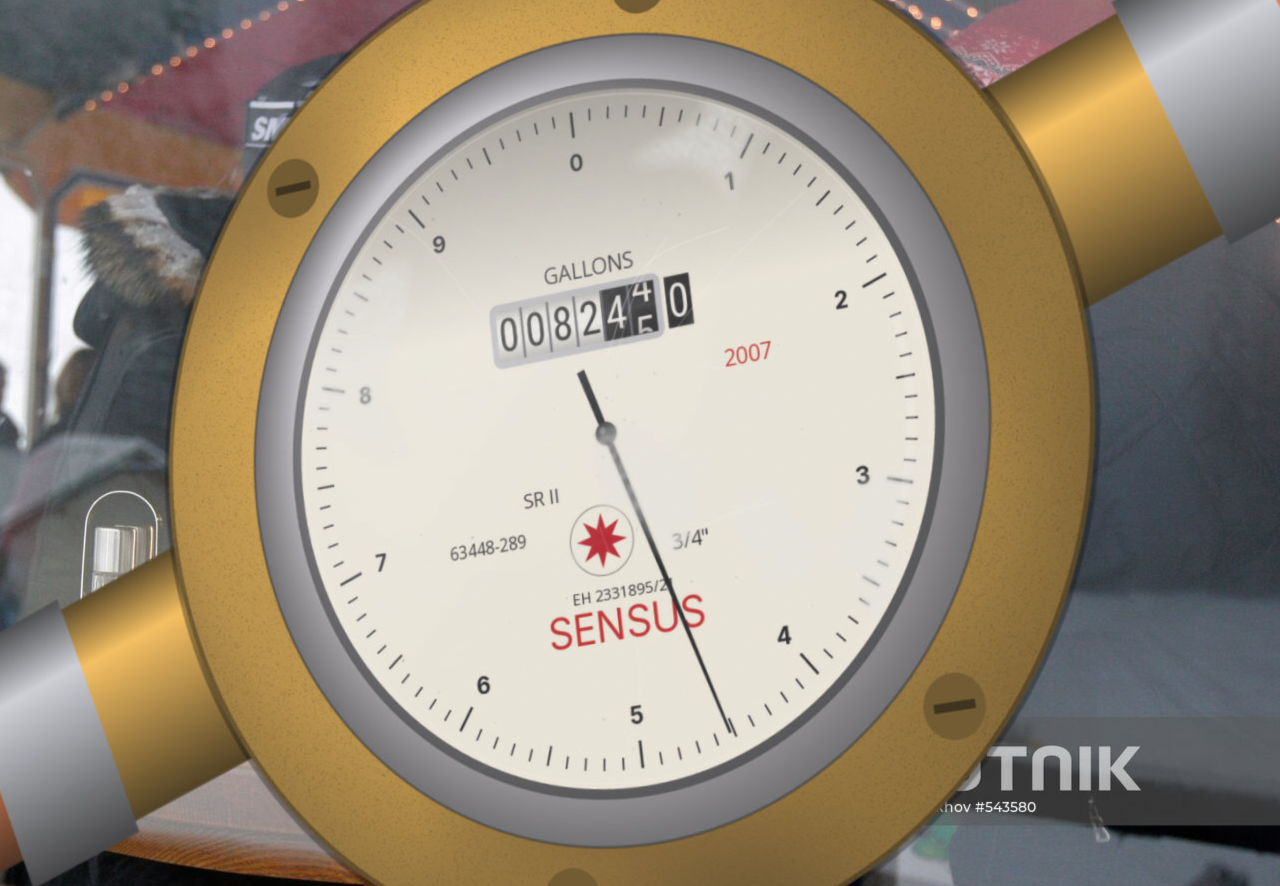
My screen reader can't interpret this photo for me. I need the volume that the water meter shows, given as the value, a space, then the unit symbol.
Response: 82444.5 gal
